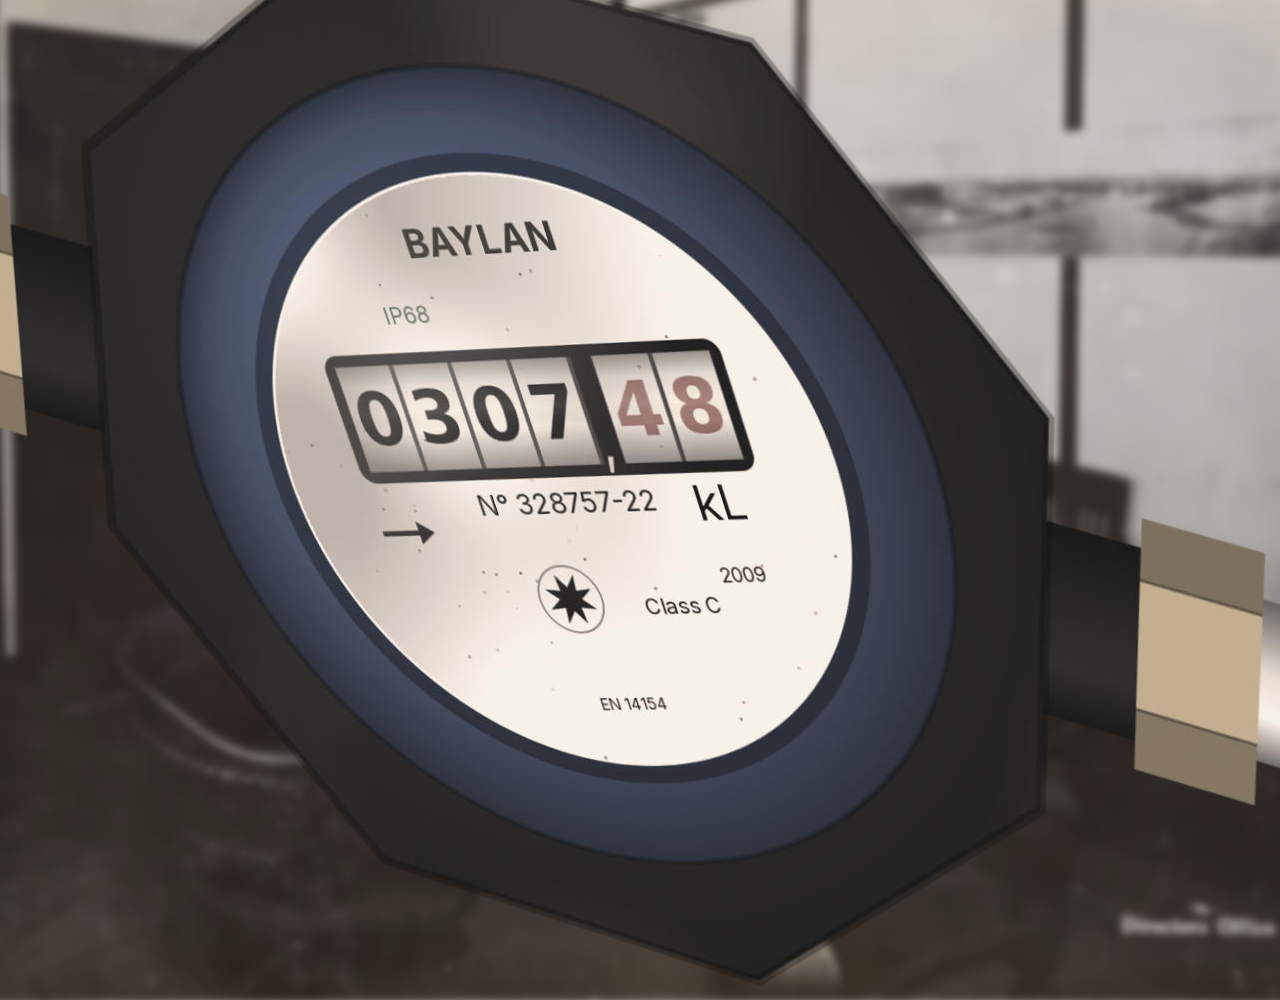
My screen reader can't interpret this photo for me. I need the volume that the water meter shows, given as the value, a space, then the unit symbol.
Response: 307.48 kL
